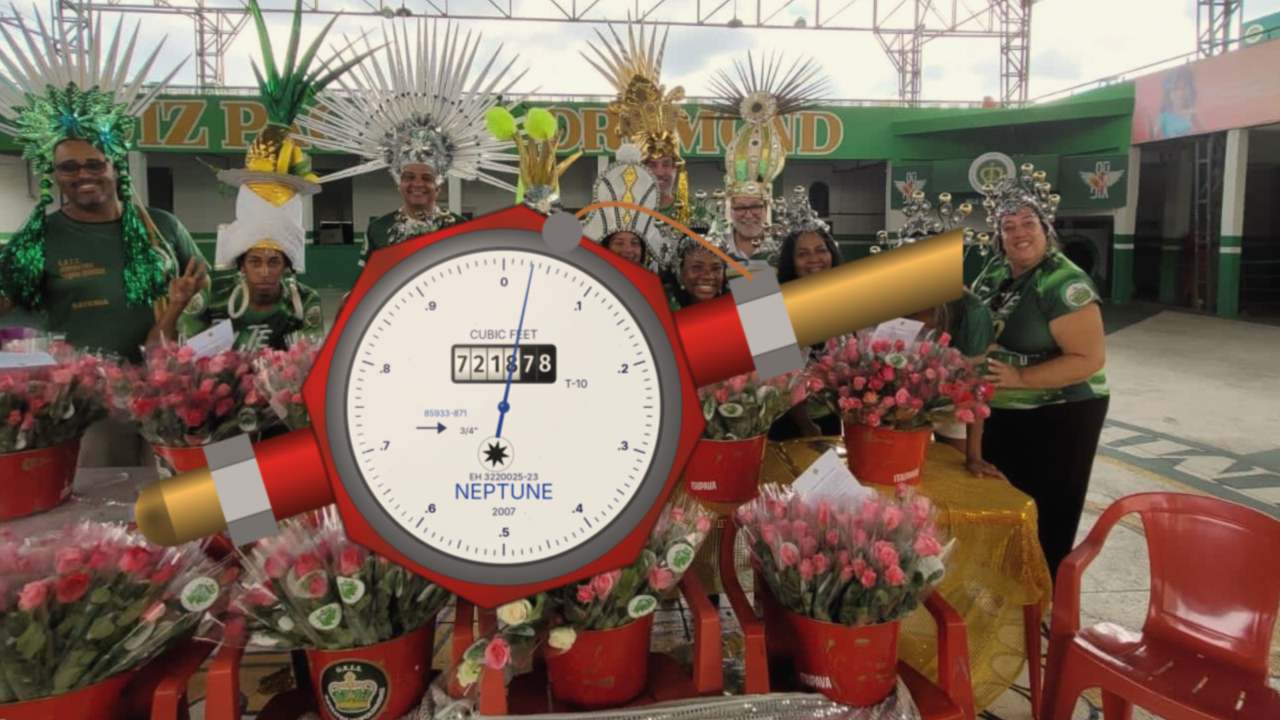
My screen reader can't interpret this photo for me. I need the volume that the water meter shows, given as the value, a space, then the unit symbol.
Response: 721878.03 ft³
